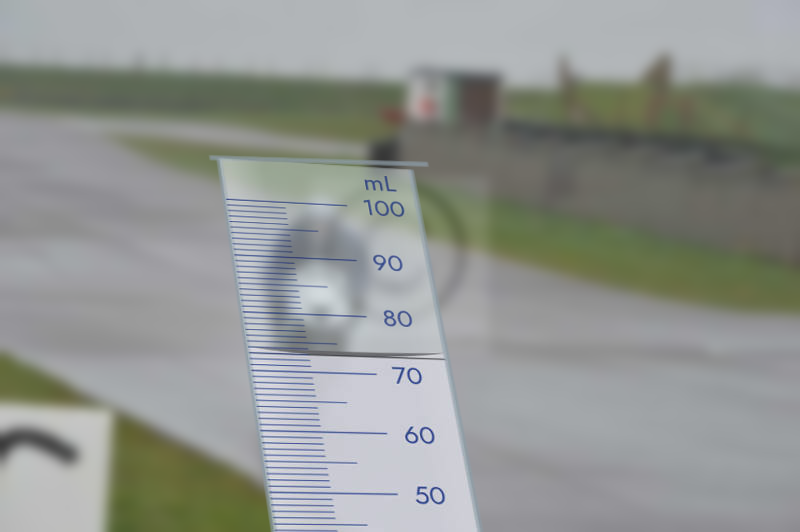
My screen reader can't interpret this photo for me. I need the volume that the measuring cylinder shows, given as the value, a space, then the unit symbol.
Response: 73 mL
